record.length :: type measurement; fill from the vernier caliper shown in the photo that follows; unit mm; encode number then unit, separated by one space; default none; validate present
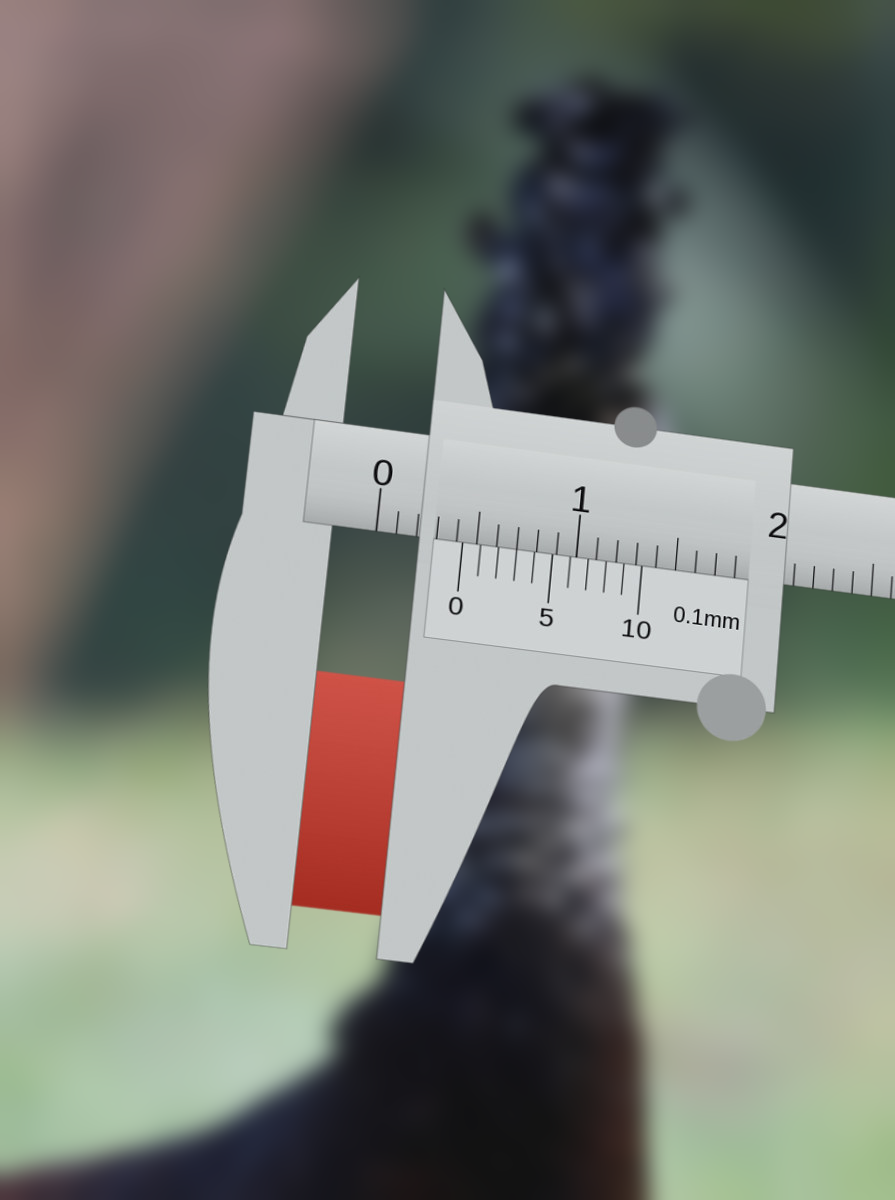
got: 4.3 mm
